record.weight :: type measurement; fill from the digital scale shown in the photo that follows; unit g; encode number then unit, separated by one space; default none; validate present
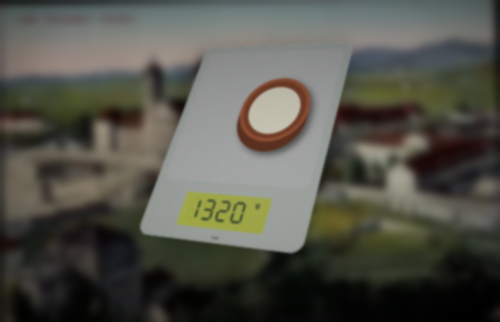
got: 1320 g
